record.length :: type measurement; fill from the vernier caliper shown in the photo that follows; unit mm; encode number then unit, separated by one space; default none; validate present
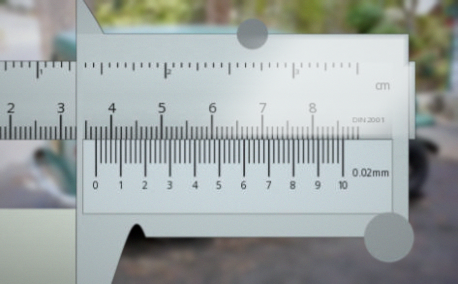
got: 37.0 mm
